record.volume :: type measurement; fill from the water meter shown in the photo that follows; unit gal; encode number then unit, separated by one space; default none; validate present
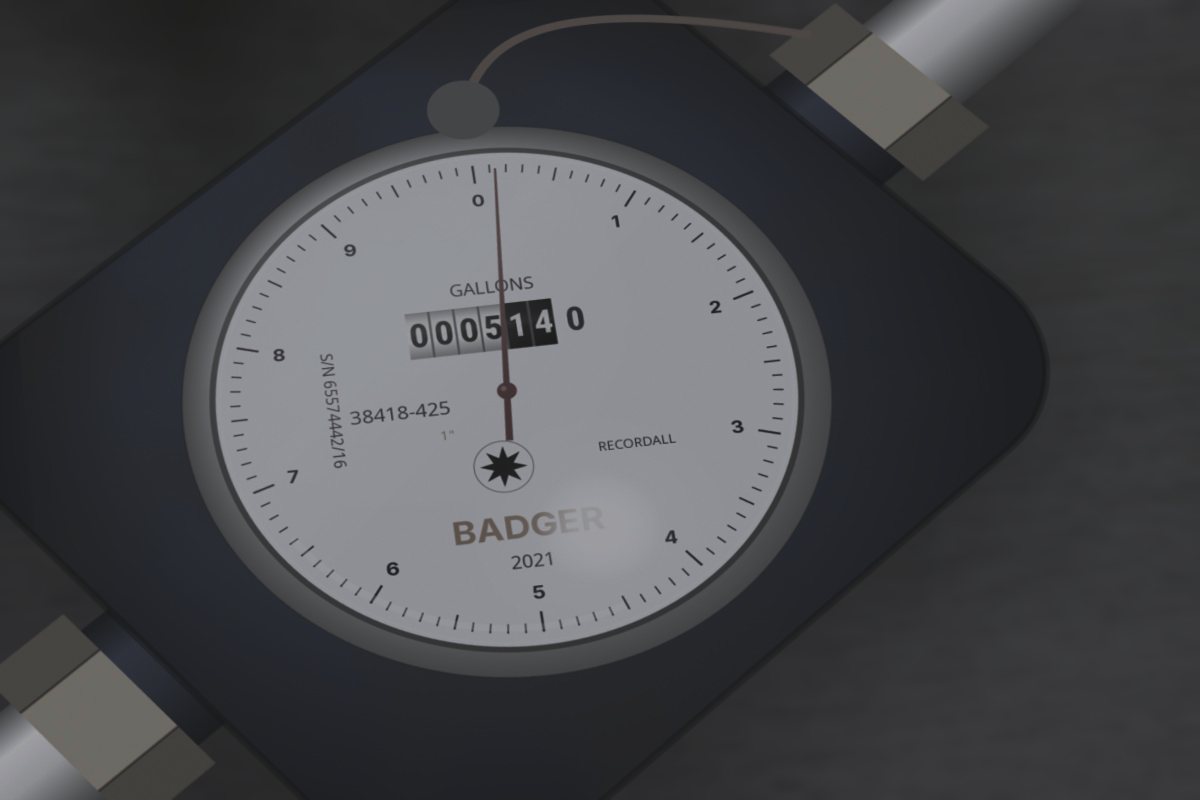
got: 5140.1 gal
